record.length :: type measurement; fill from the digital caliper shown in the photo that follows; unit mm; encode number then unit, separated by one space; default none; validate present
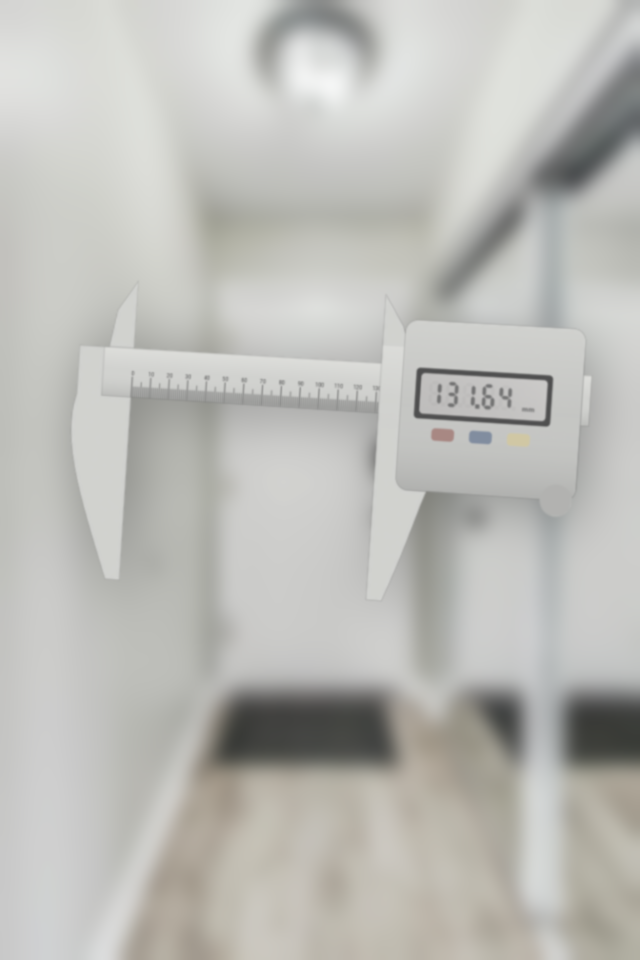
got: 131.64 mm
